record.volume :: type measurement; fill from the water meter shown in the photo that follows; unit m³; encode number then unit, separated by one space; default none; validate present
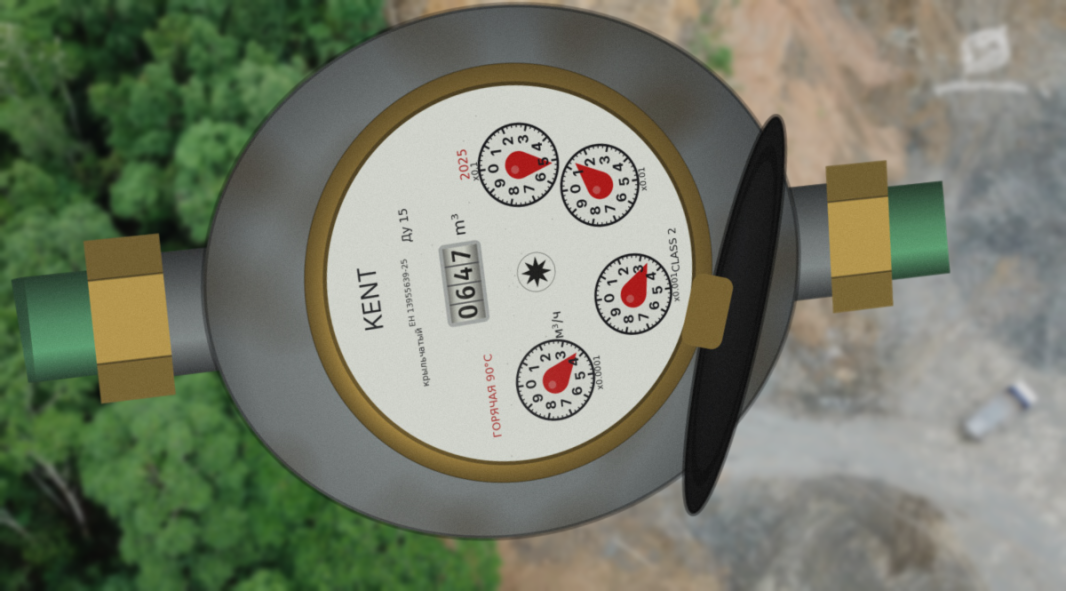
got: 647.5133 m³
